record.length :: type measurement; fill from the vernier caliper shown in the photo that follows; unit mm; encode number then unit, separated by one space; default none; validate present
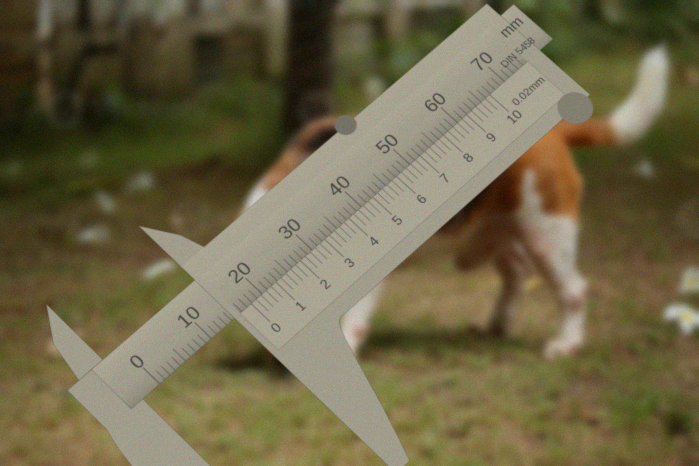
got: 17.8 mm
